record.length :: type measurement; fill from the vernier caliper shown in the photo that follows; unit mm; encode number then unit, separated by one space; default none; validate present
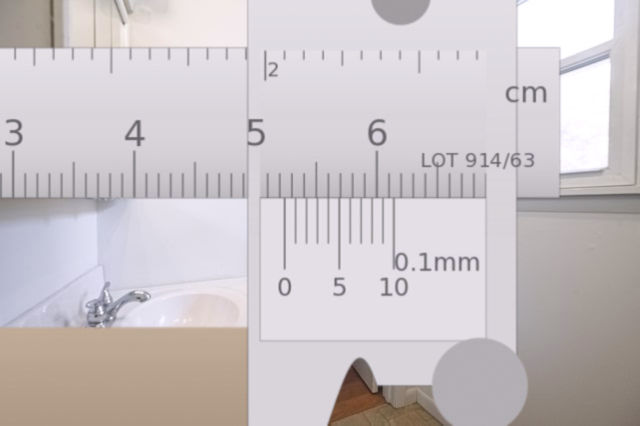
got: 52.4 mm
